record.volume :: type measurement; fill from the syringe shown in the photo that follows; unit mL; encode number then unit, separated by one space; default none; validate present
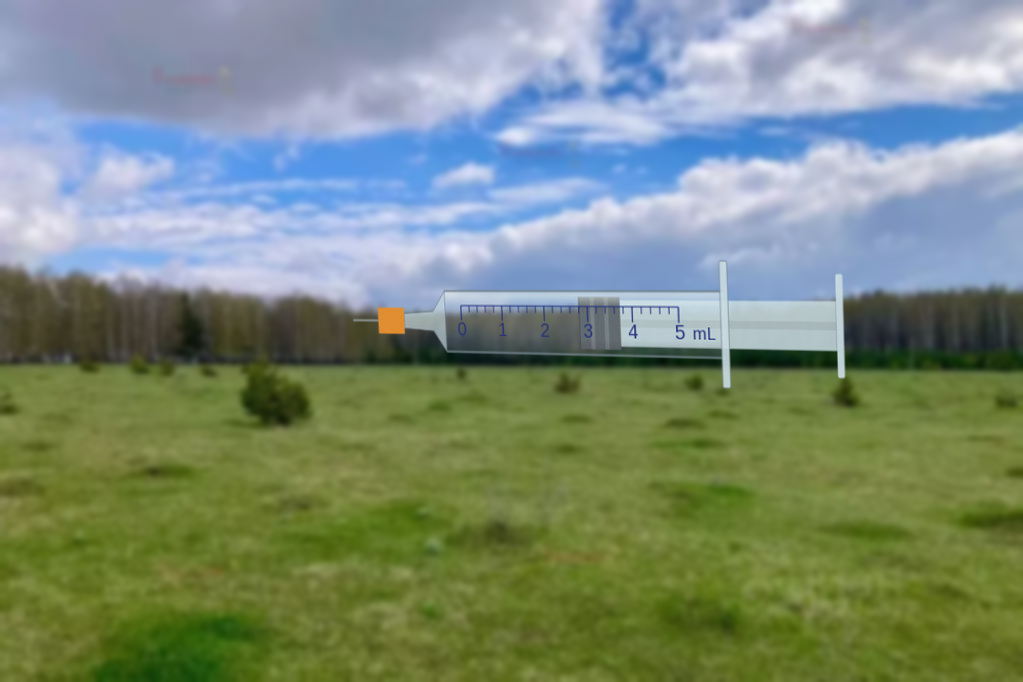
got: 2.8 mL
